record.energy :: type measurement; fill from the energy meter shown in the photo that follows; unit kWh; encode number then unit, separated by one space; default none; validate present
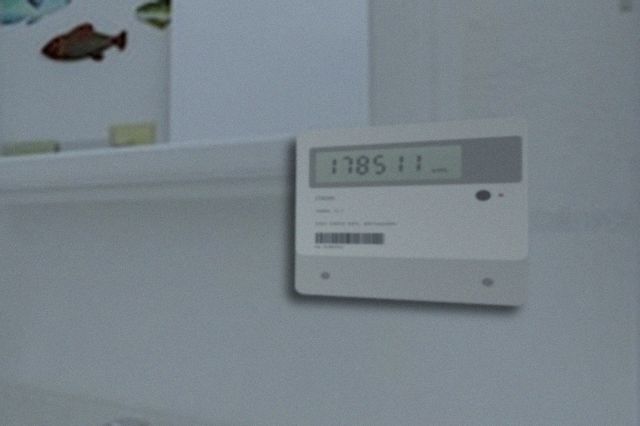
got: 178511 kWh
